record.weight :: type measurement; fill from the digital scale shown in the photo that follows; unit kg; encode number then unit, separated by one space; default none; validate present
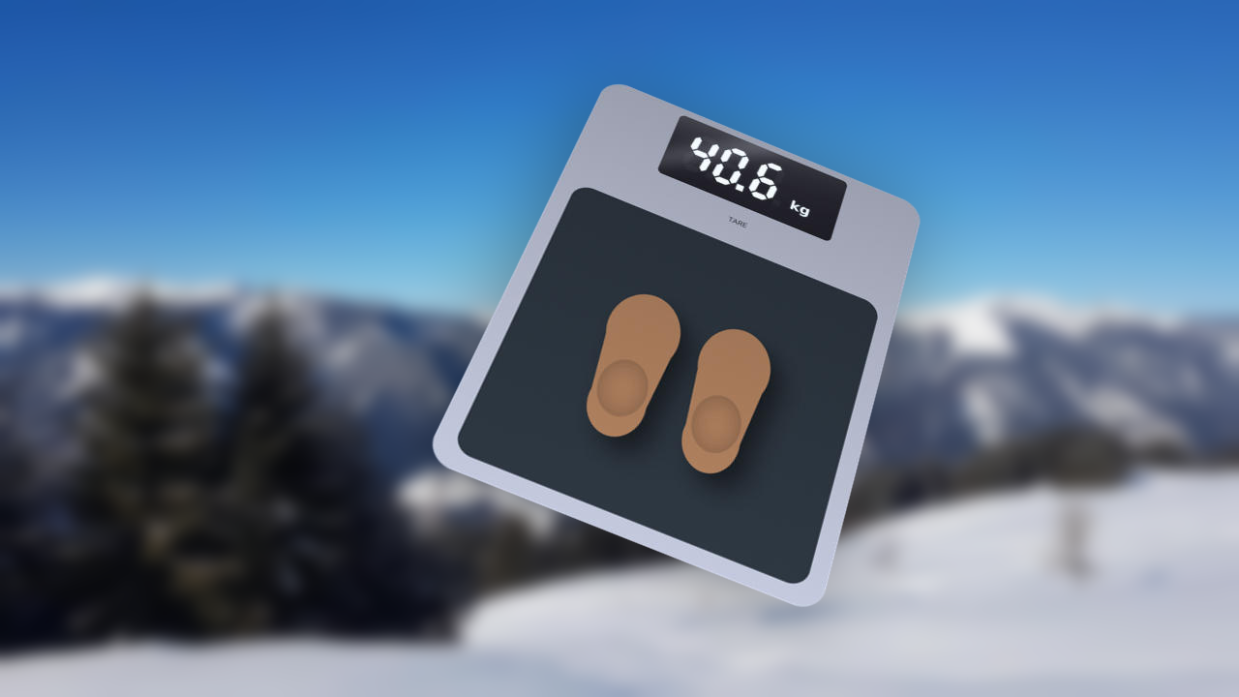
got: 40.6 kg
